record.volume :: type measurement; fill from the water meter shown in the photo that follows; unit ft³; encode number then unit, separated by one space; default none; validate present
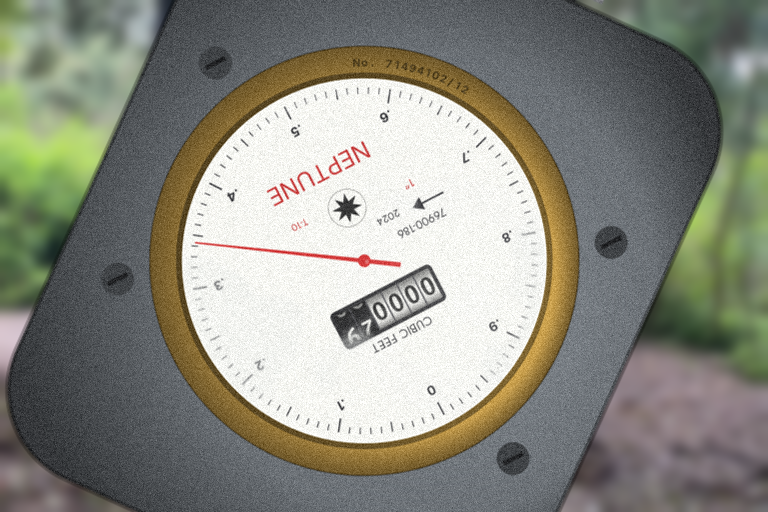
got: 29.34 ft³
